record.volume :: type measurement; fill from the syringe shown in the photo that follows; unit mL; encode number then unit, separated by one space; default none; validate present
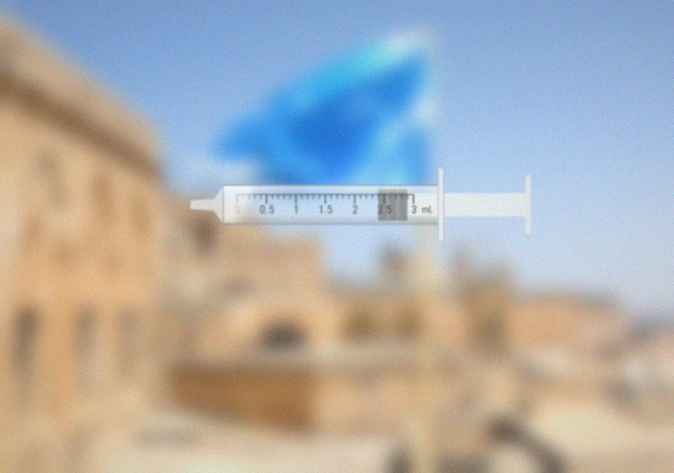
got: 2.4 mL
